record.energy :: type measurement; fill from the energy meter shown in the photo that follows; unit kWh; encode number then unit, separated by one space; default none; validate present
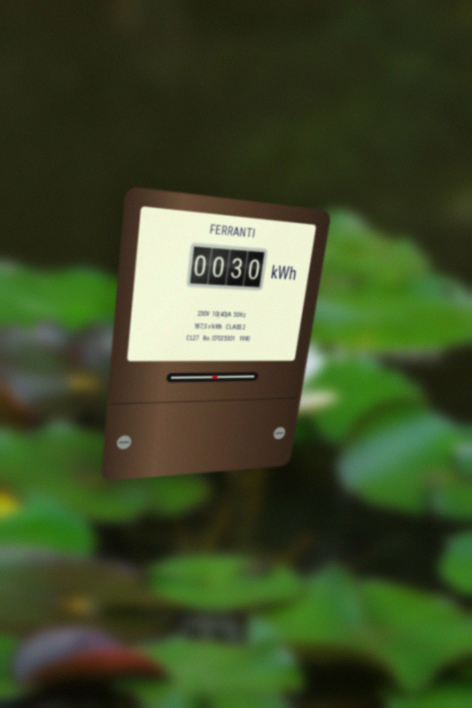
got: 30 kWh
